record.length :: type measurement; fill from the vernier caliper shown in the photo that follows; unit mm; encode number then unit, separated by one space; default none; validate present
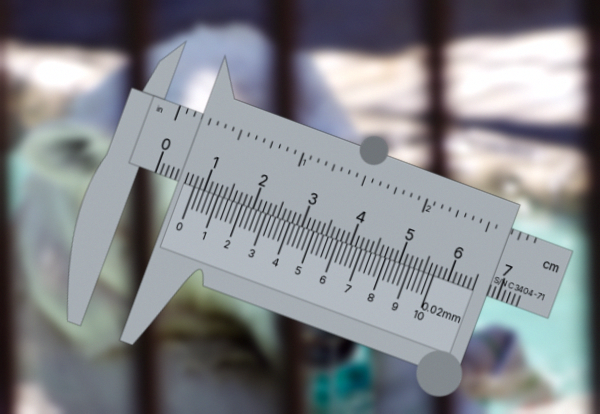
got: 8.0 mm
